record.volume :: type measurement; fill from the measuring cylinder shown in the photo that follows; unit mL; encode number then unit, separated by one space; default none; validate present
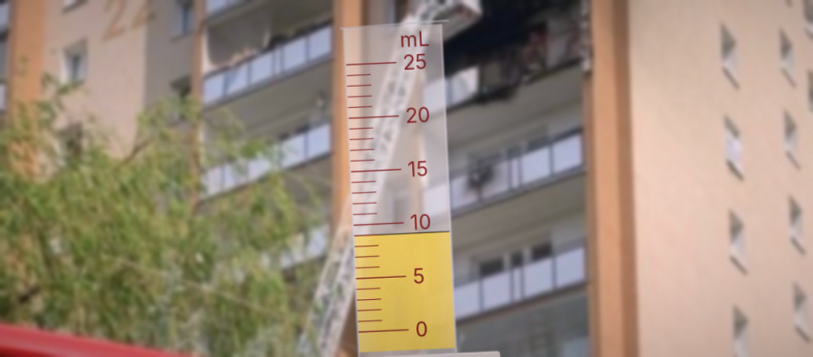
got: 9 mL
